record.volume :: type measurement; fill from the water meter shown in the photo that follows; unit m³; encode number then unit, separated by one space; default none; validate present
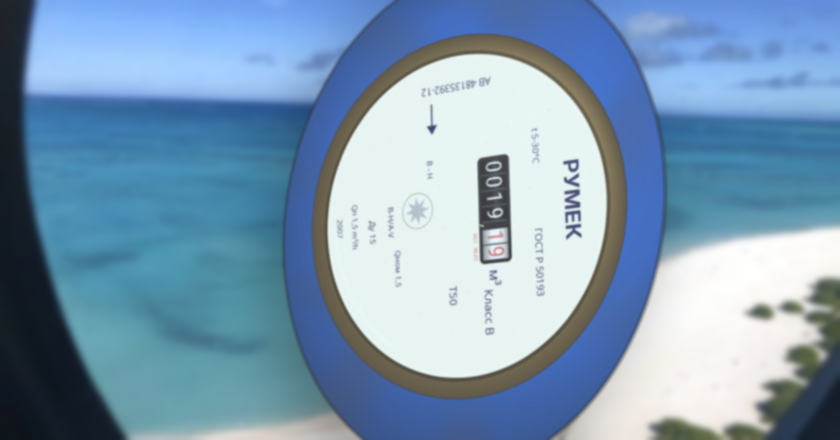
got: 19.19 m³
